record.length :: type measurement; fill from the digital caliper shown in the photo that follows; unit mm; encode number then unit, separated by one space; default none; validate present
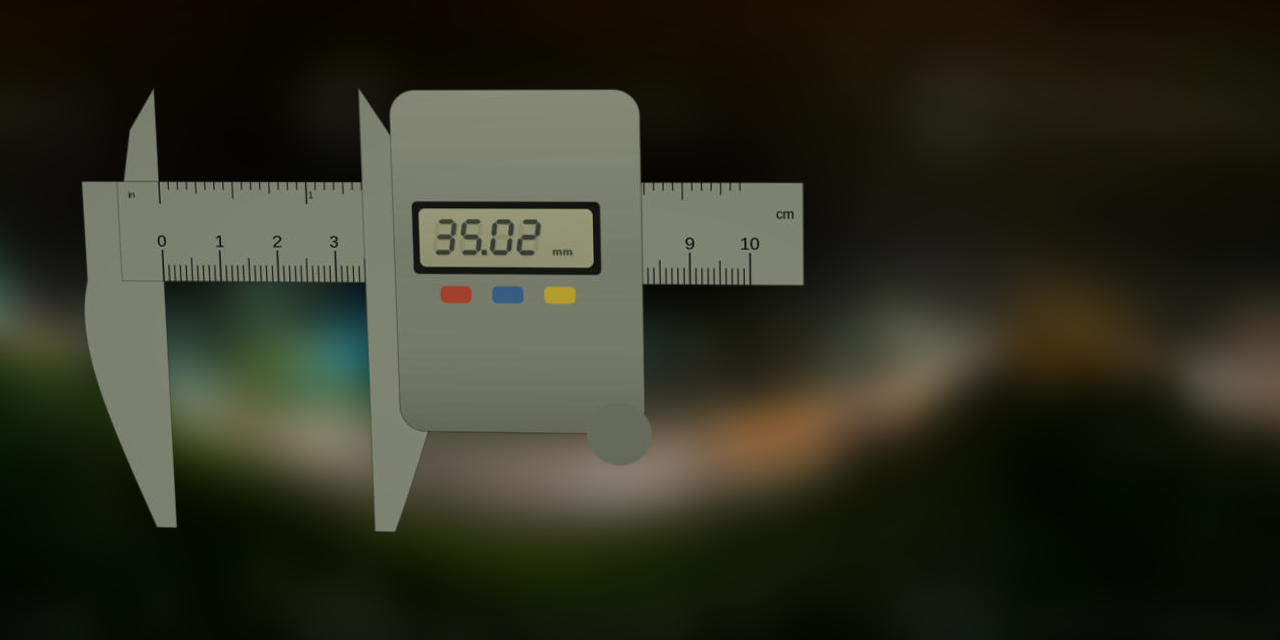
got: 35.02 mm
